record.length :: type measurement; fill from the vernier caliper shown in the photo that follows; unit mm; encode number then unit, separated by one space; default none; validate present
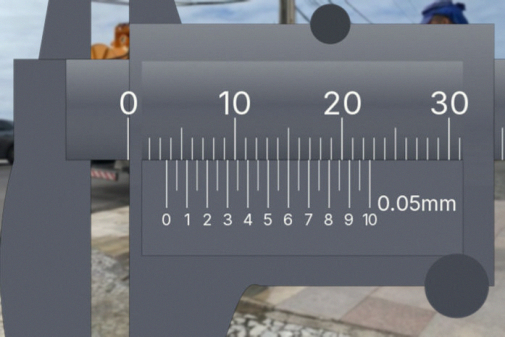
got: 3.6 mm
